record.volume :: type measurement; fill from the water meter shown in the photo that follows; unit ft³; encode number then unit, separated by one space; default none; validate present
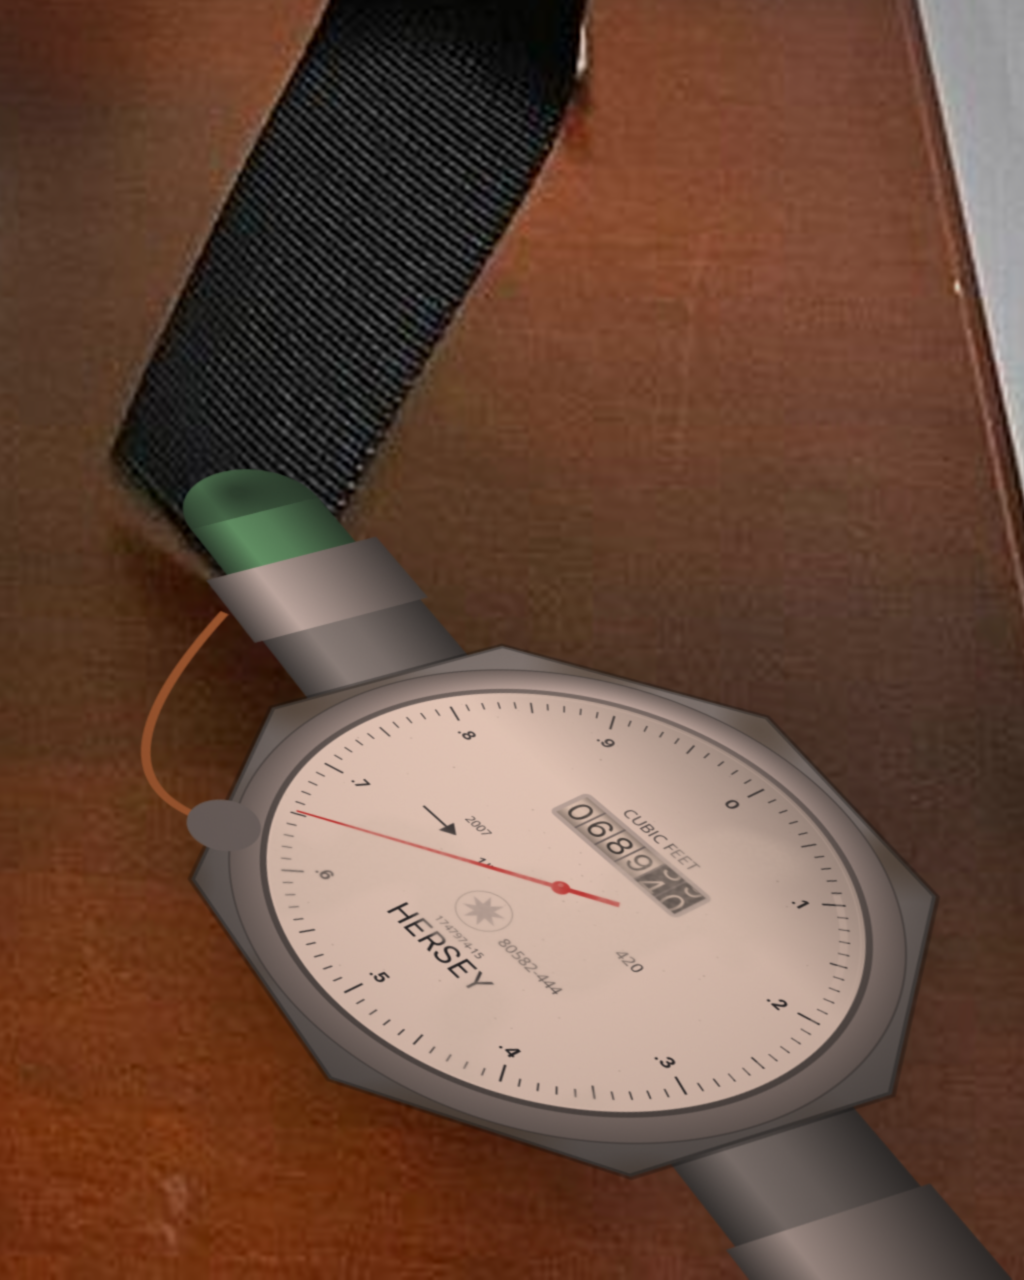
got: 68939.65 ft³
